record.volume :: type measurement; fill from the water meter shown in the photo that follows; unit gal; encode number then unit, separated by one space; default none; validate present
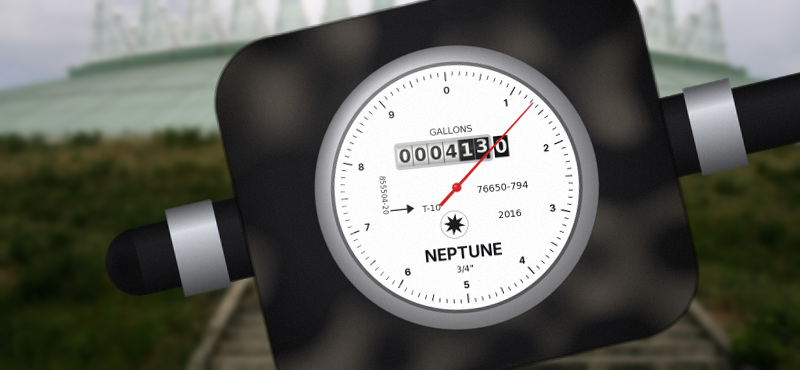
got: 4131.3 gal
